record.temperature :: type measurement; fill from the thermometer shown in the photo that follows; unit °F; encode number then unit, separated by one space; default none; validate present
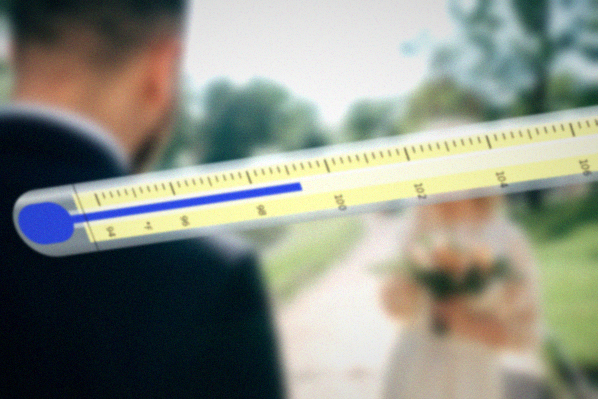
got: 99.2 °F
